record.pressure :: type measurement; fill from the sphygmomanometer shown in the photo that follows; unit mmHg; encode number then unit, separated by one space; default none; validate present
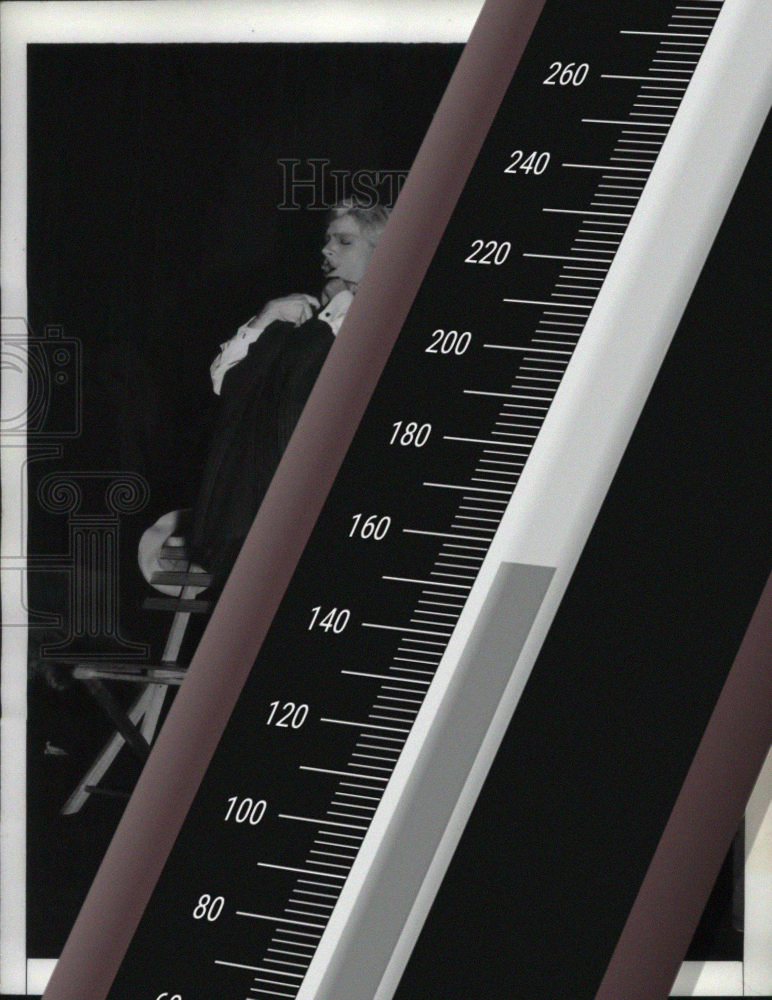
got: 156 mmHg
